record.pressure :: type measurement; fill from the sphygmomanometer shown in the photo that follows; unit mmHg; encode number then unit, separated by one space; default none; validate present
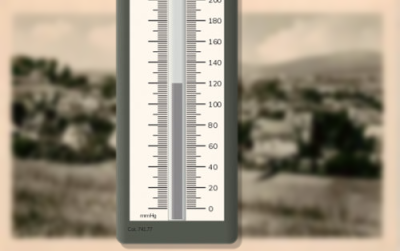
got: 120 mmHg
